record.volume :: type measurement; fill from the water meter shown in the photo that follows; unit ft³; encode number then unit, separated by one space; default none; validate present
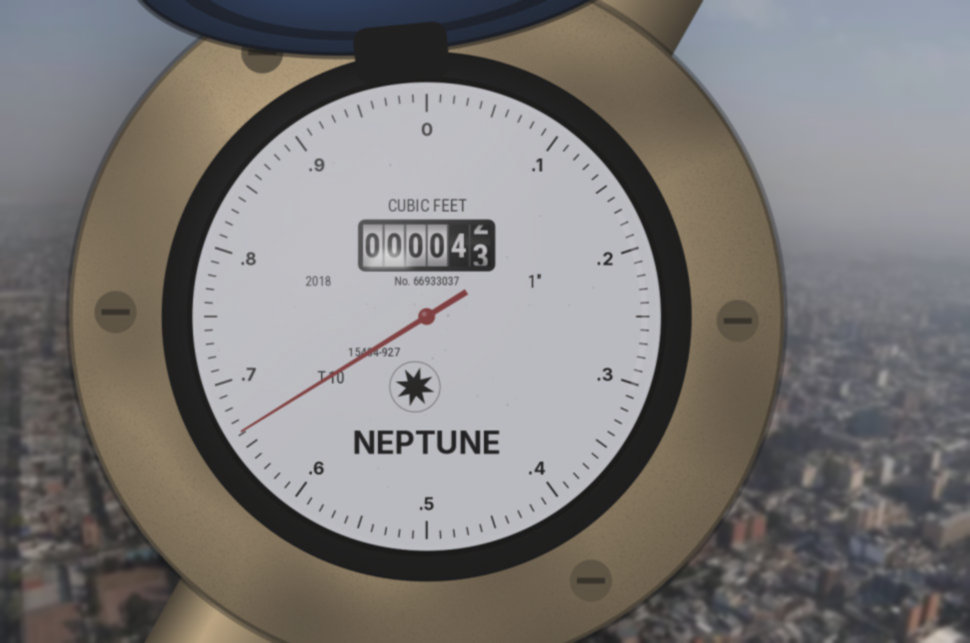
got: 42.66 ft³
